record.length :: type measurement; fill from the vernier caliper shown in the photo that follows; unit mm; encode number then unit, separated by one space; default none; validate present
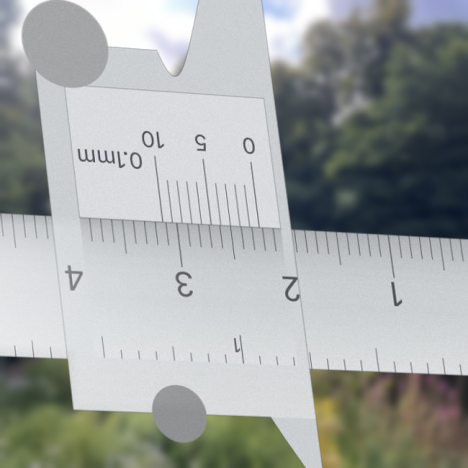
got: 22.3 mm
